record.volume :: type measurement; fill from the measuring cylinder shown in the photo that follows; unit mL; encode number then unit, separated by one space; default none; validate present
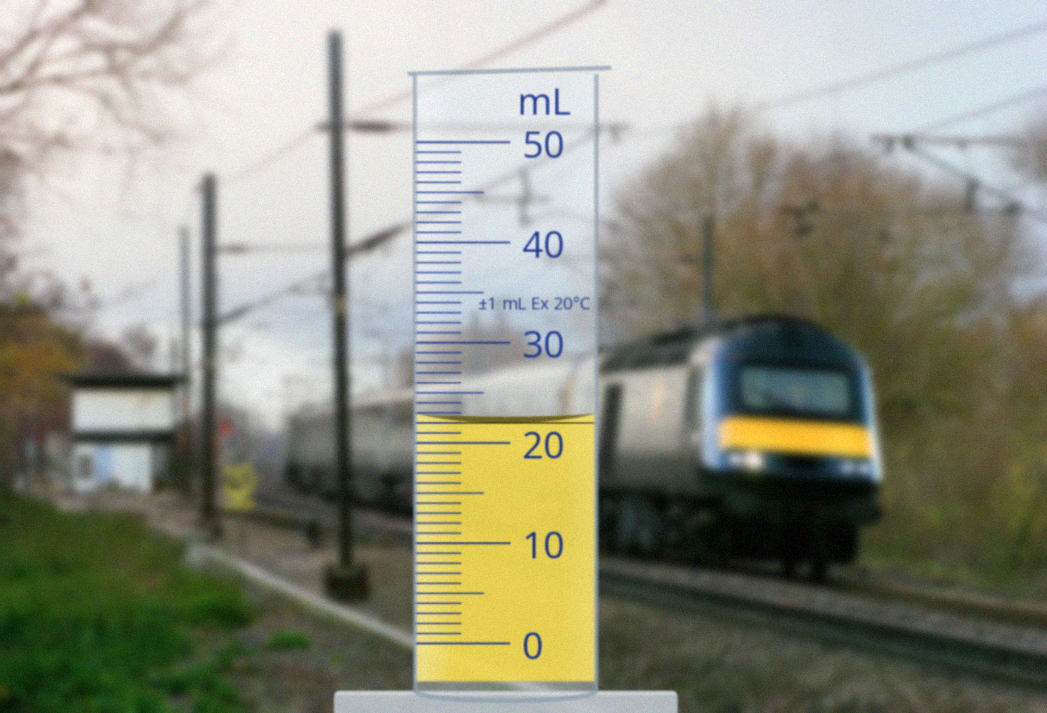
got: 22 mL
